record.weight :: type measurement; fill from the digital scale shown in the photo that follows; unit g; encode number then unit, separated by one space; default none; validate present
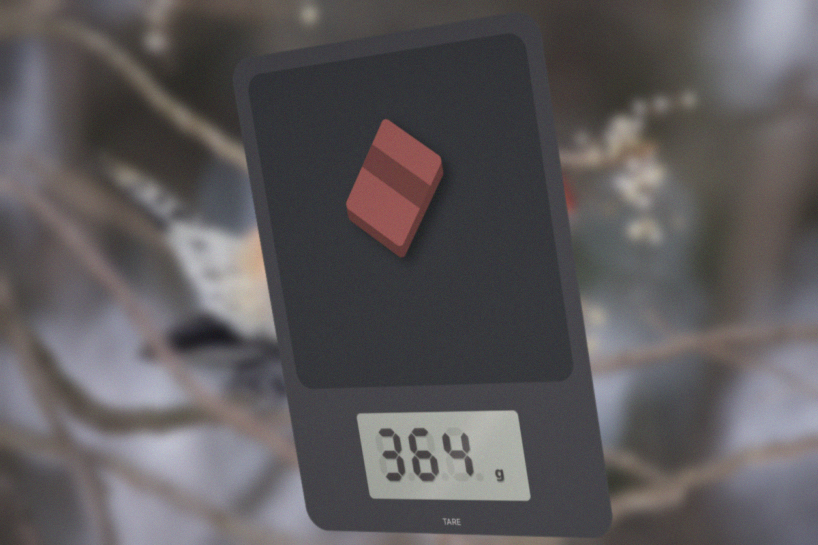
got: 364 g
